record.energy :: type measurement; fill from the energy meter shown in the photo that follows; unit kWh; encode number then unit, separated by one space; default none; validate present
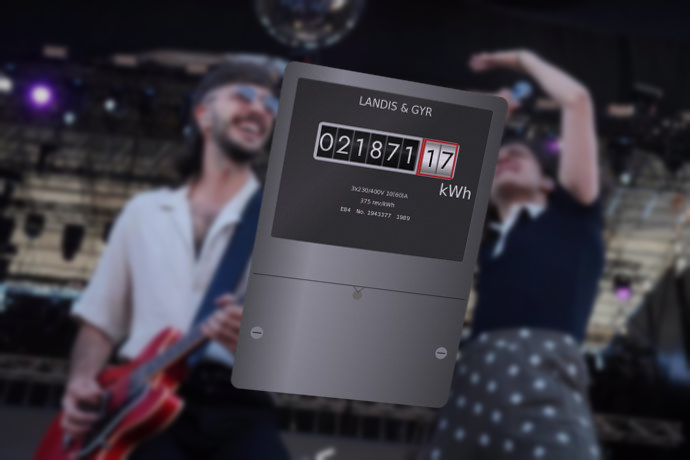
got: 21871.17 kWh
